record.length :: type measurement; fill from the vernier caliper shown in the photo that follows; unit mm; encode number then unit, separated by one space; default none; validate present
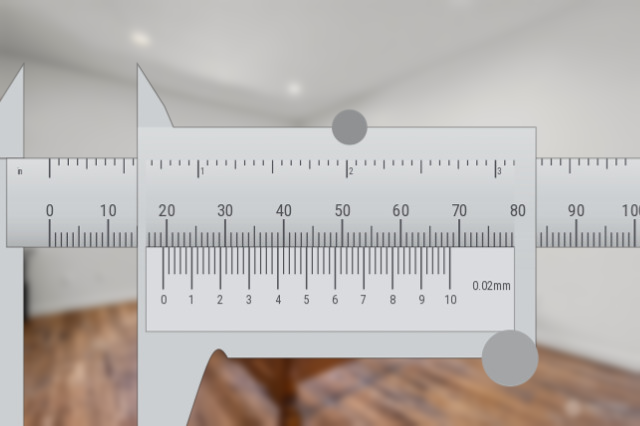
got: 19.4 mm
